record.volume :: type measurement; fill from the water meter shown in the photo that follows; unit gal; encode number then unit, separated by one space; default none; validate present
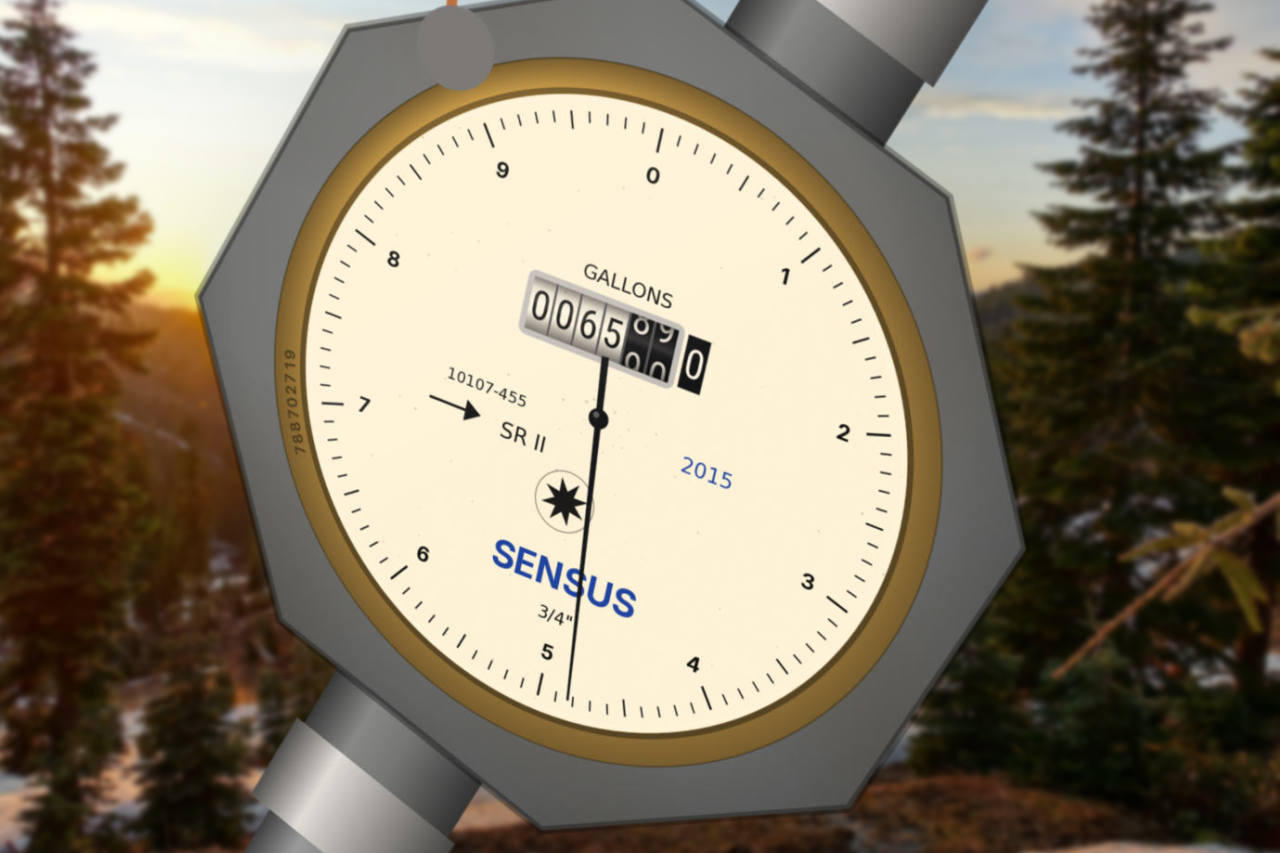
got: 65894.8 gal
